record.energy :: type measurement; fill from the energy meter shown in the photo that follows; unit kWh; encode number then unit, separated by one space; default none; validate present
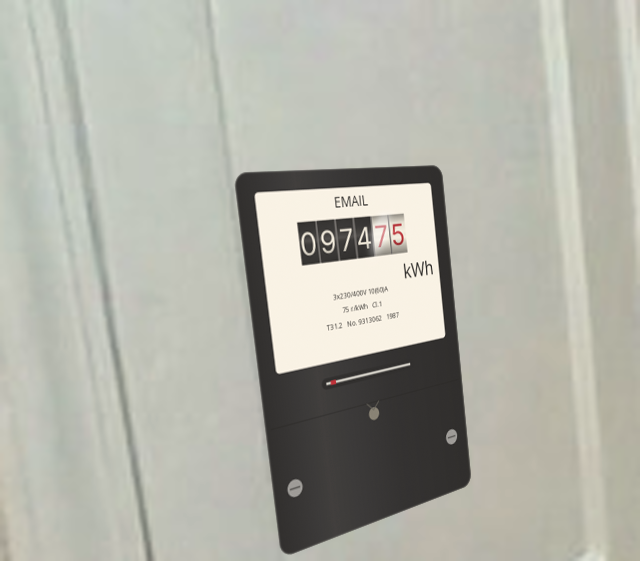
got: 974.75 kWh
